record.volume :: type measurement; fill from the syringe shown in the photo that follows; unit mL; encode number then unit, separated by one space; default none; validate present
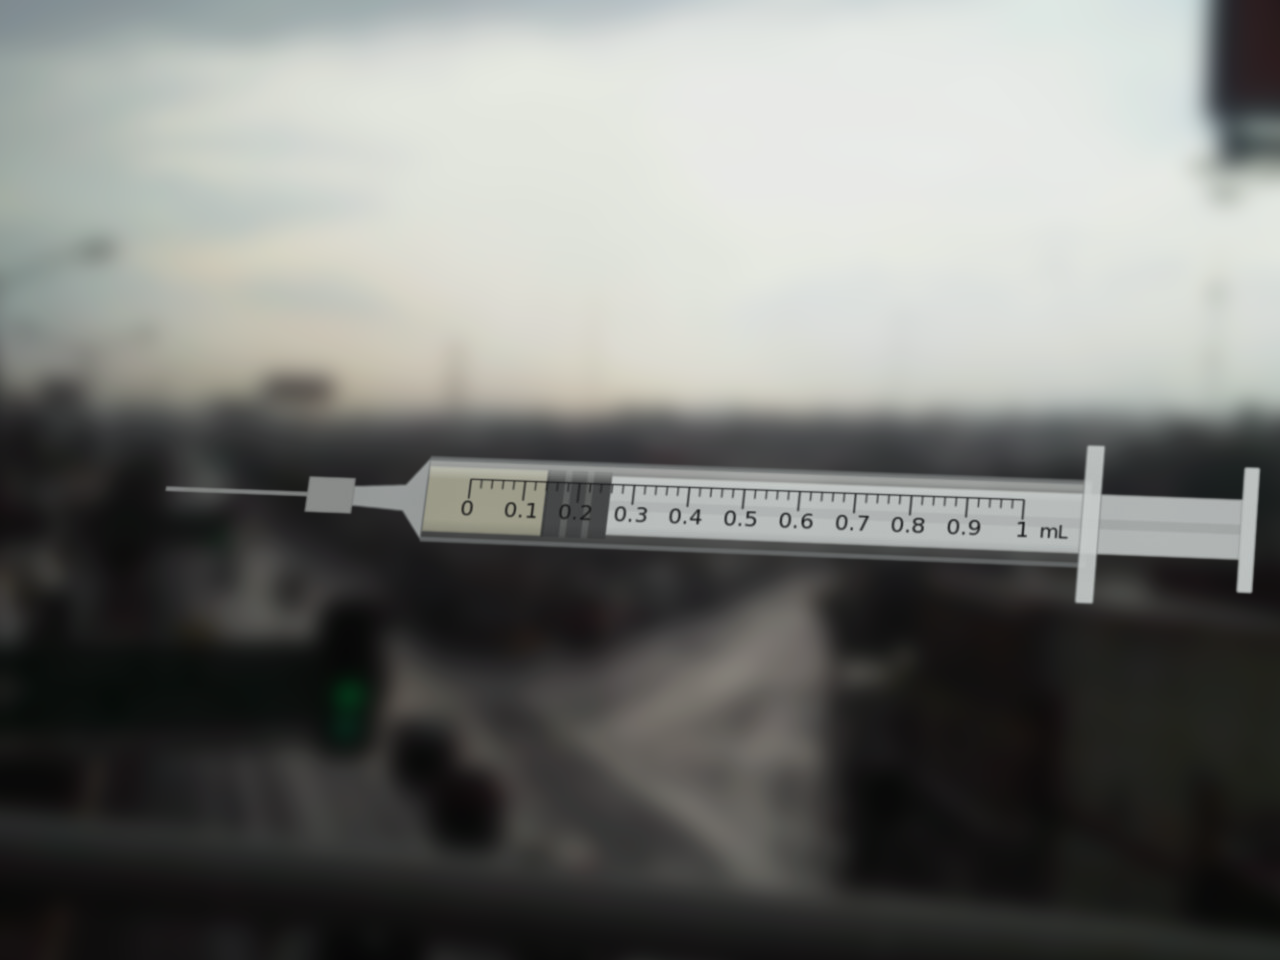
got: 0.14 mL
